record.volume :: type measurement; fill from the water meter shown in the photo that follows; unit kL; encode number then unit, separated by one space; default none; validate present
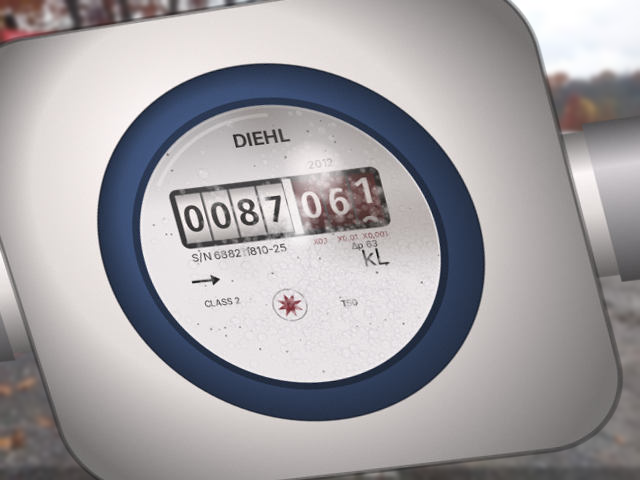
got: 87.061 kL
